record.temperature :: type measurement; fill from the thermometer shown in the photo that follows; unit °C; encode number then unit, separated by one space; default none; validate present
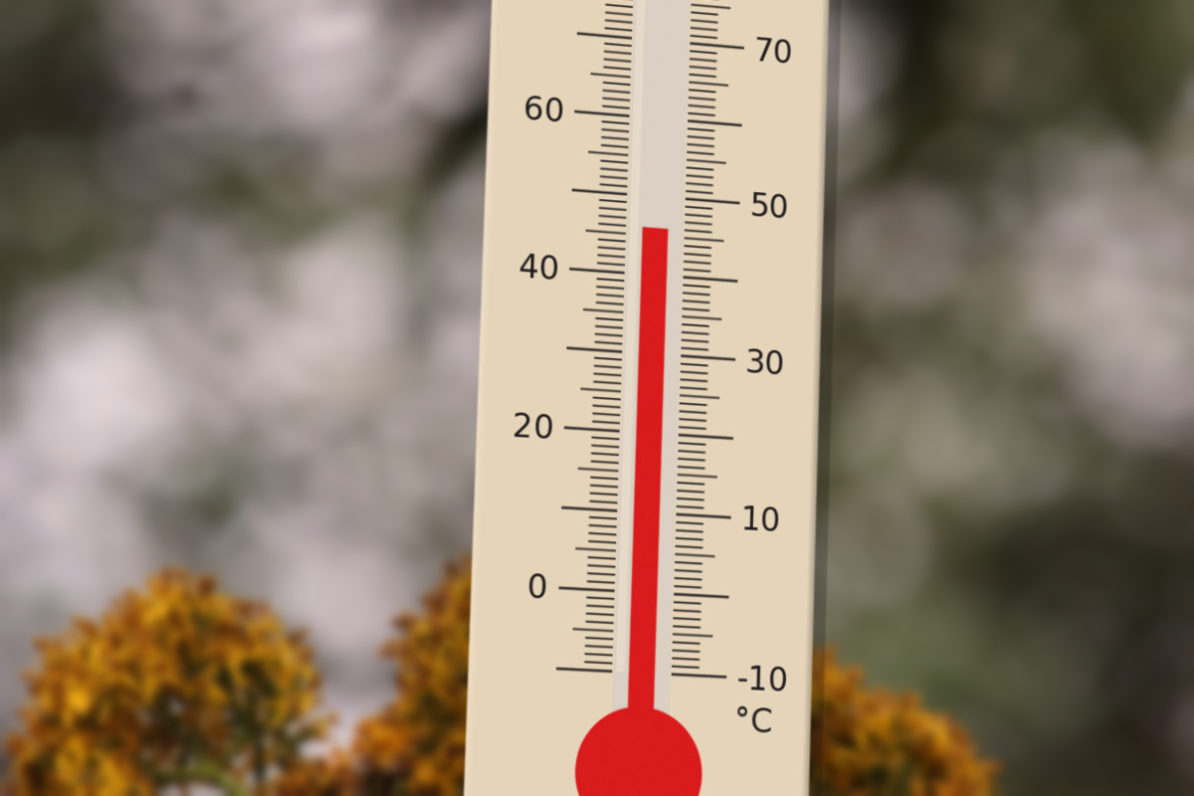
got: 46 °C
